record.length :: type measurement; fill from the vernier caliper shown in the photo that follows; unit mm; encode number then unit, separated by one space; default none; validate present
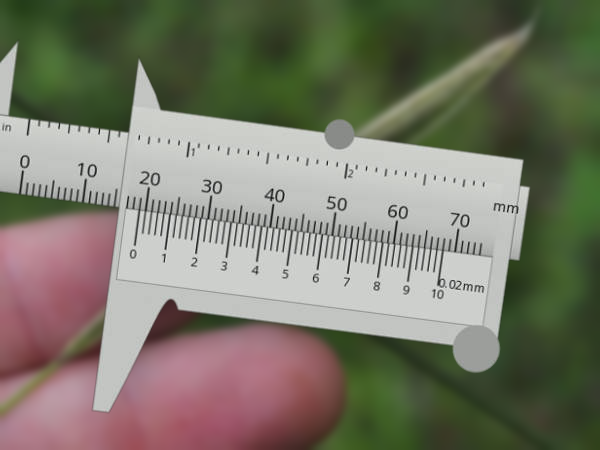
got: 19.0 mm
